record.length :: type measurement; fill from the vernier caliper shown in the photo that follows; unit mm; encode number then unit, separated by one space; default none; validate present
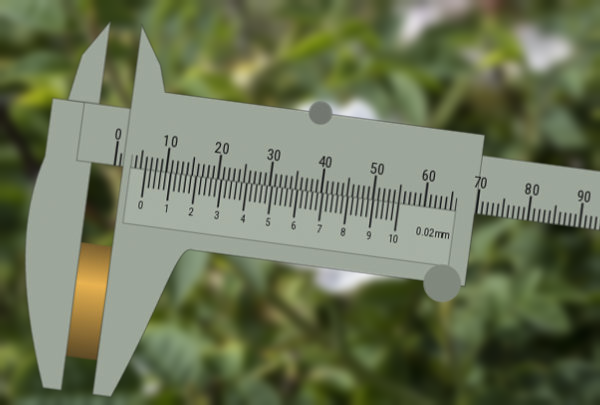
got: 6.0 mm
